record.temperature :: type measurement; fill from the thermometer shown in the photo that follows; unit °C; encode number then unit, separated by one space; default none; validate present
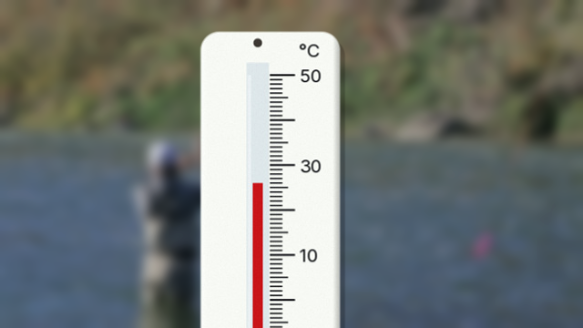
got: 26 °C
